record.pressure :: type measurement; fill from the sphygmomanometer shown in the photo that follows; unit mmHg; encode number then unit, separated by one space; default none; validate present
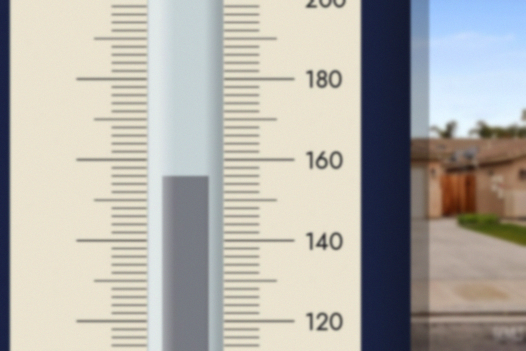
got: 156 mmHg
